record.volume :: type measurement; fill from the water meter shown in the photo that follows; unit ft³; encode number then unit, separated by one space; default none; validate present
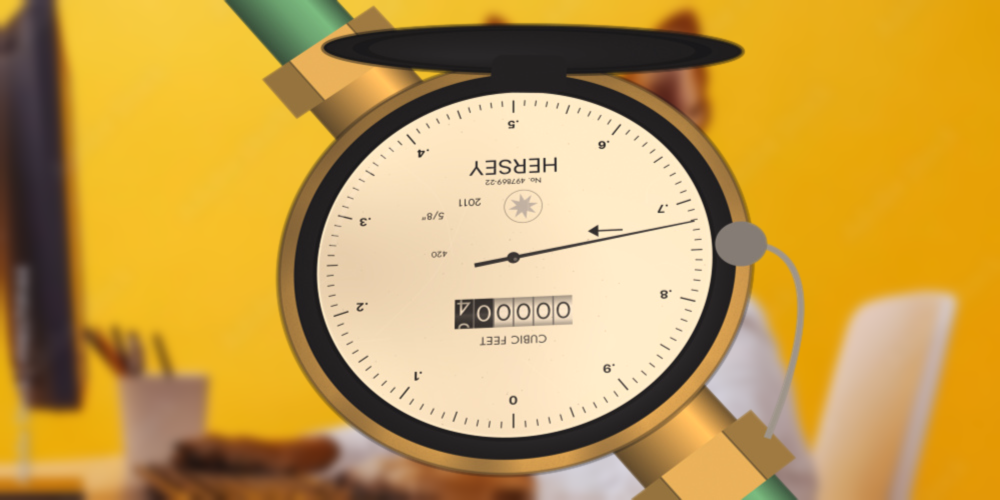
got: 3.72 ft³
